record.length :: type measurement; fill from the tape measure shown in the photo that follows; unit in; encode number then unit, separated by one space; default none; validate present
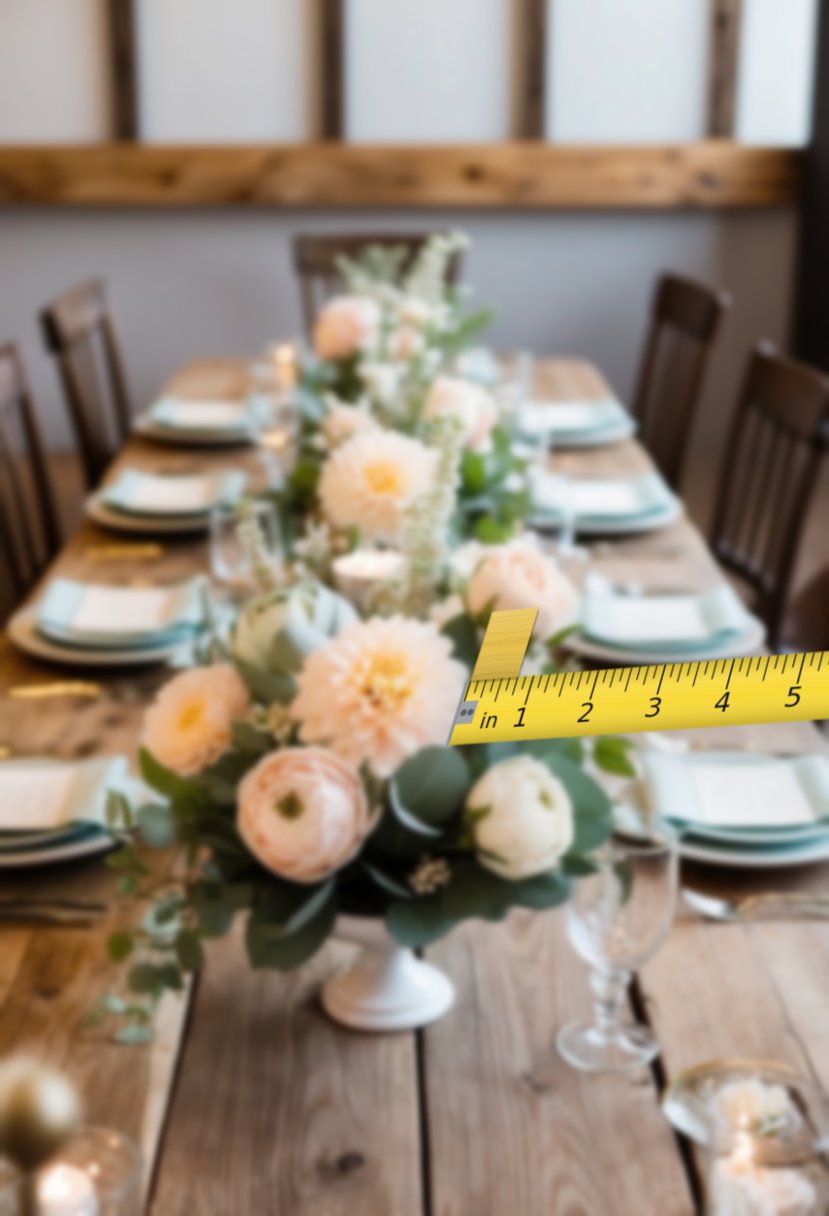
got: 0.75 in
